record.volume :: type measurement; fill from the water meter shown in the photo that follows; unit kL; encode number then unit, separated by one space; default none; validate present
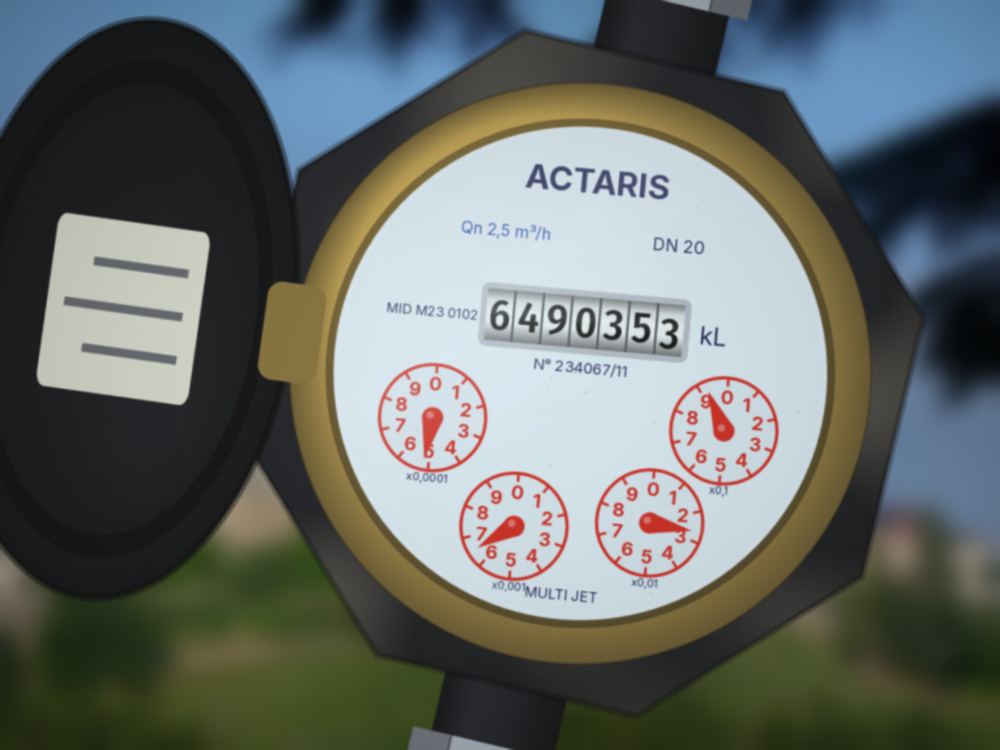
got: 6490352.9265 kL
